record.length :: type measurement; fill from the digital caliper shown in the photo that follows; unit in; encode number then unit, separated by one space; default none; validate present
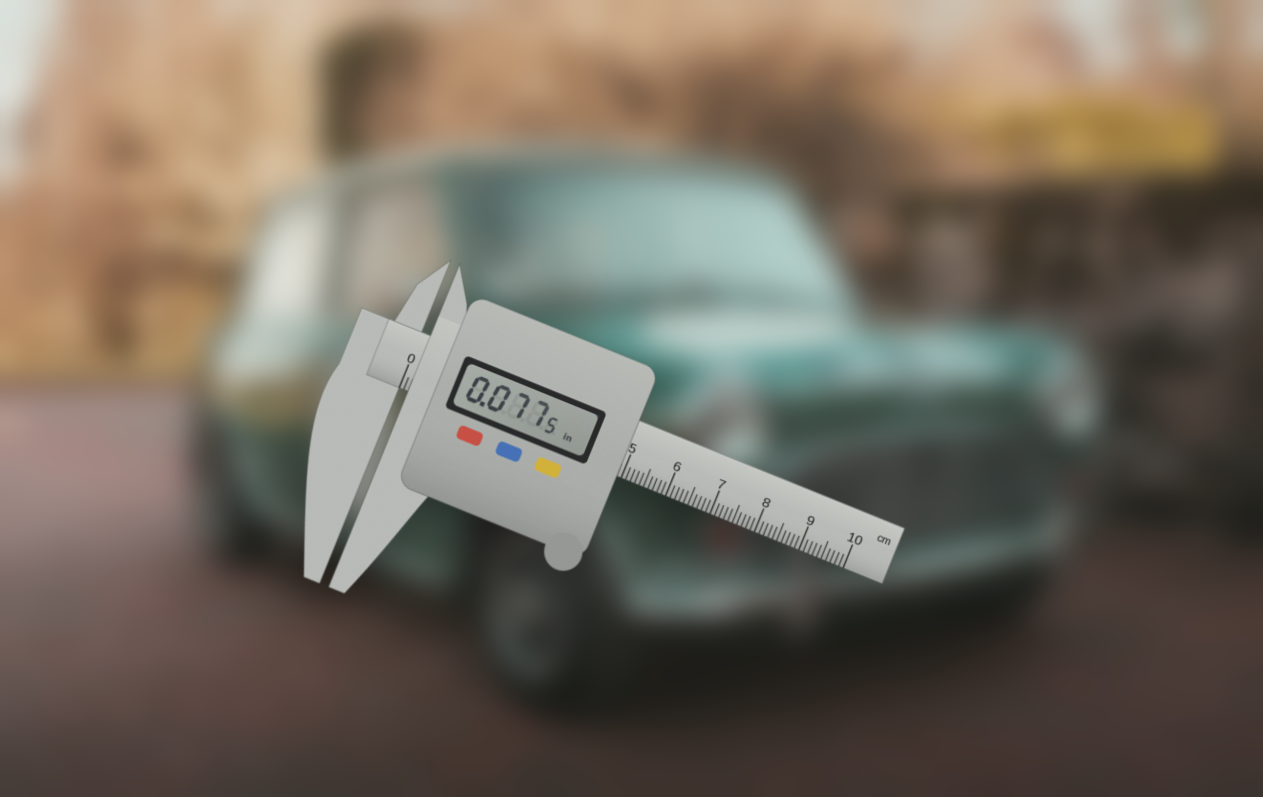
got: 0.0775 in
